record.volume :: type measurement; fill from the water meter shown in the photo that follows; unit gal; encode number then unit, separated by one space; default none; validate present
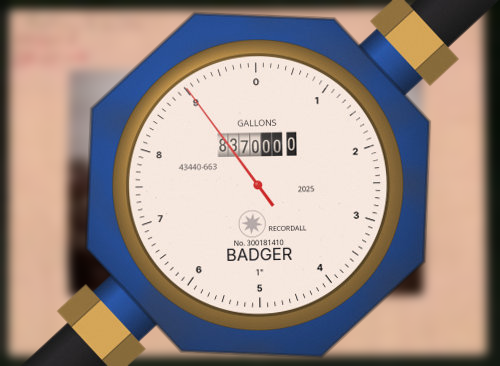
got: 8369999.0 gal
